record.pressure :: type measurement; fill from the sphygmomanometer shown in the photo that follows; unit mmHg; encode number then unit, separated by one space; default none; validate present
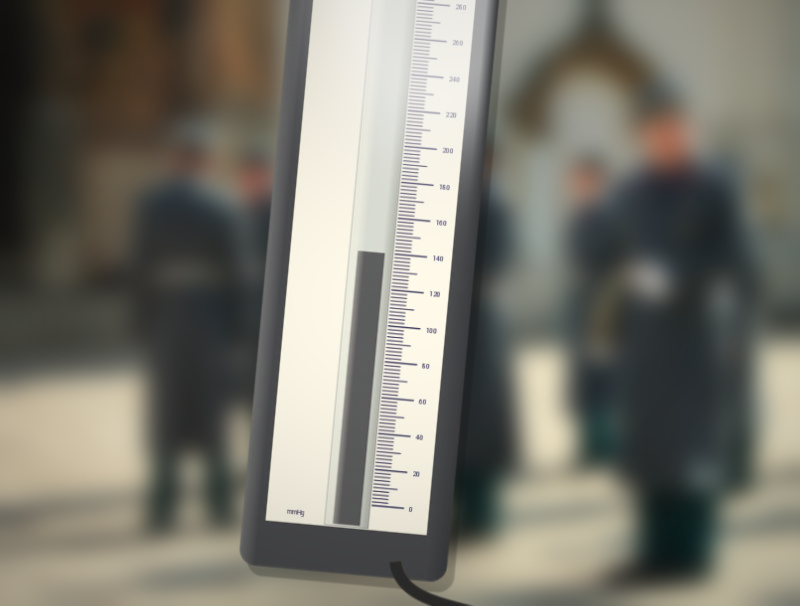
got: 140 mmHg
